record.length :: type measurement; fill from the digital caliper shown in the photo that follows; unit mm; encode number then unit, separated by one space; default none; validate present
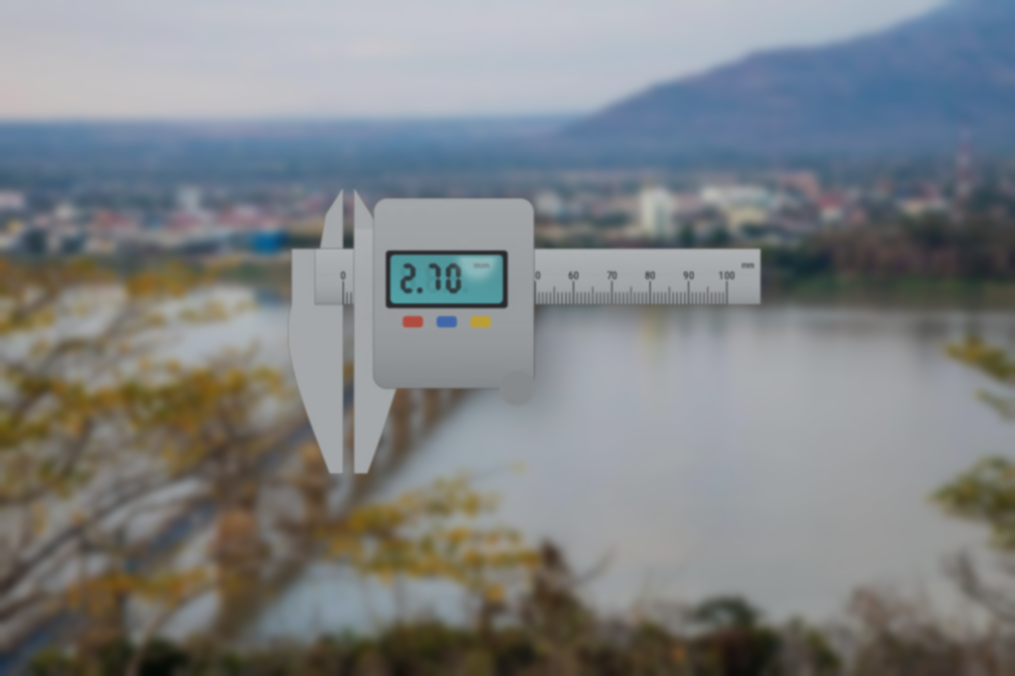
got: 2.70 mm
